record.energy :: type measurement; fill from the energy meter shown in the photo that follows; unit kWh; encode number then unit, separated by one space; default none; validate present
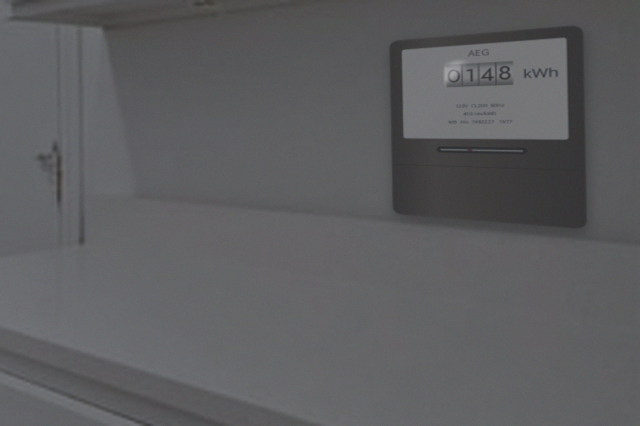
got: 148 kWh
